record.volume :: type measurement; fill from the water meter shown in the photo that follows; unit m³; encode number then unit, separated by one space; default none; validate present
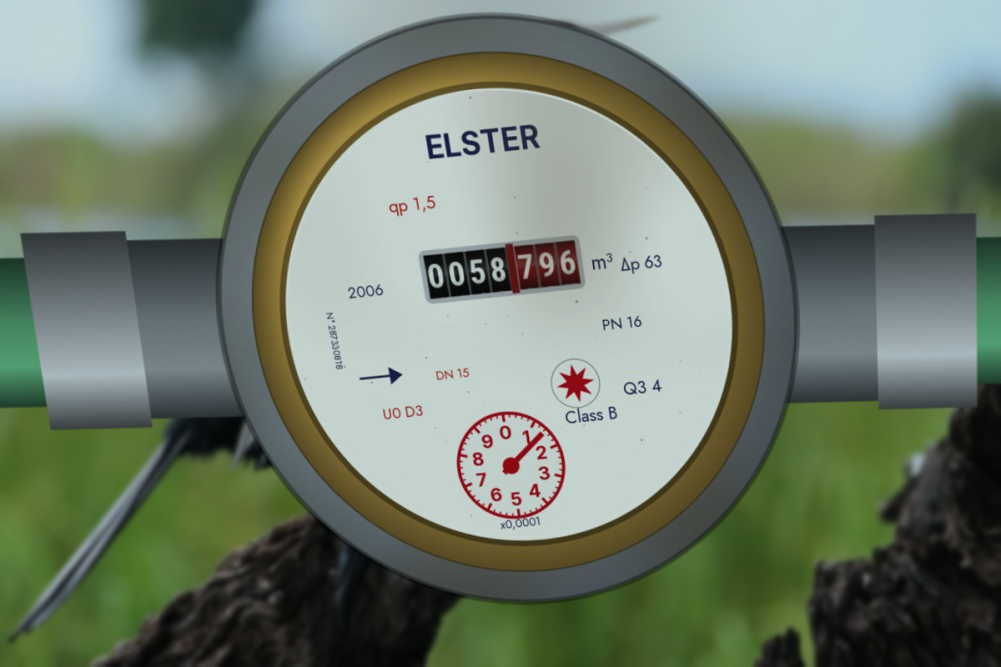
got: 58.7961 m³
